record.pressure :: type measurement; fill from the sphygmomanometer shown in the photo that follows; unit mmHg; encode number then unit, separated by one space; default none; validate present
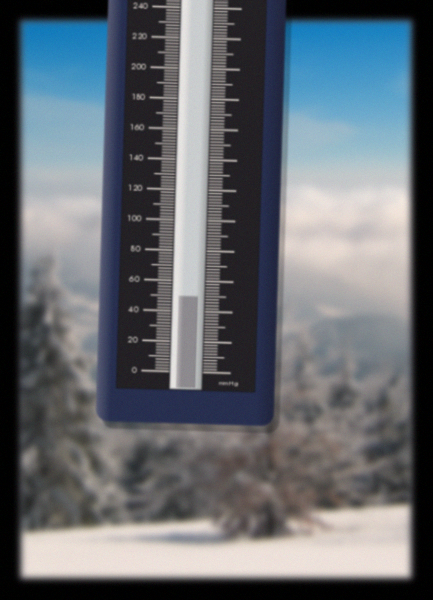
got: 50 mmHg
